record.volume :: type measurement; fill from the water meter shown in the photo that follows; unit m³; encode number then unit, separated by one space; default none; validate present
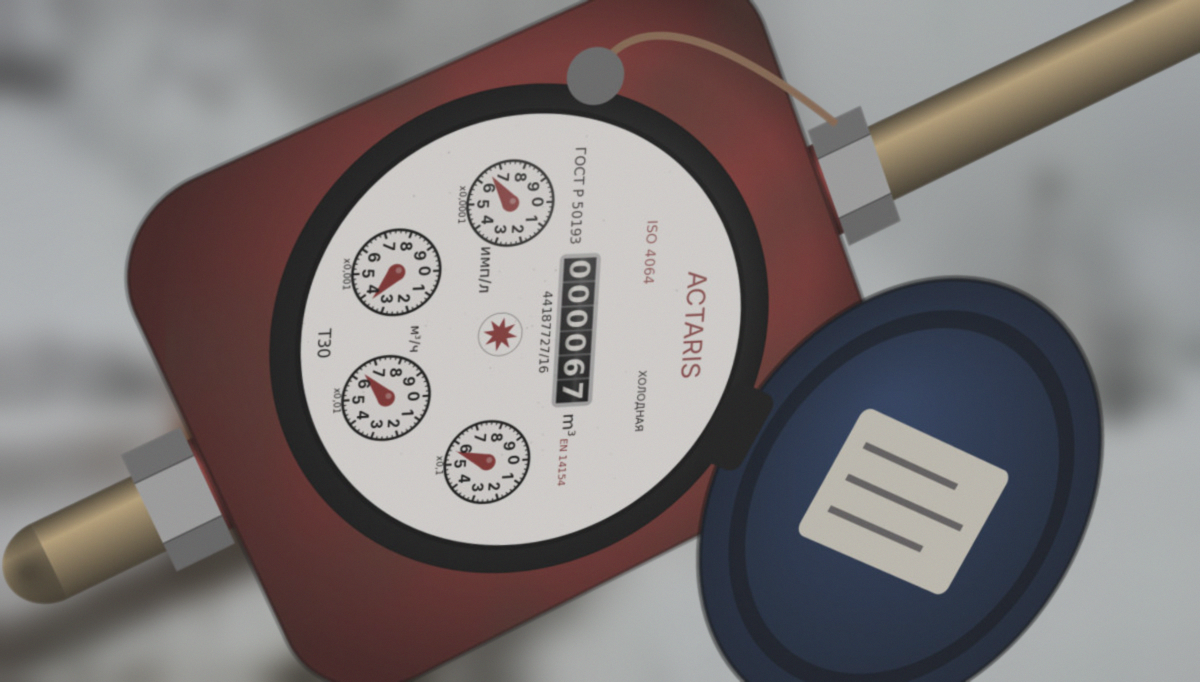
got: 67.5636 m³
